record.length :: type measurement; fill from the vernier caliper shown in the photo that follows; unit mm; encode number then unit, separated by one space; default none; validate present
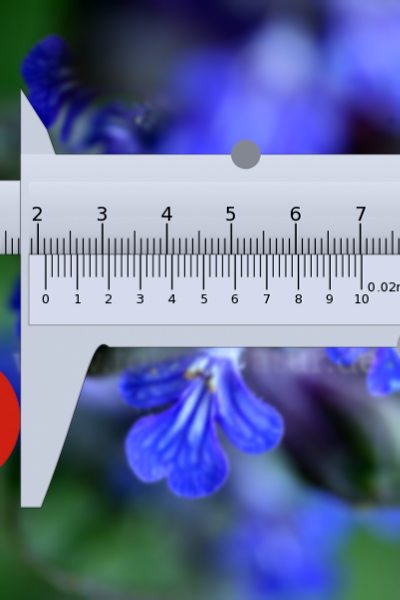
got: 21.2 mm
